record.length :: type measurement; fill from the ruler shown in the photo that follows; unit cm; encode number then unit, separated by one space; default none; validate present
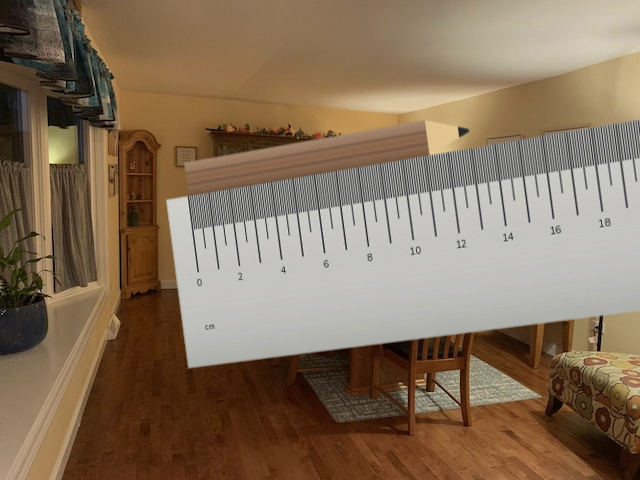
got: 13 cm
